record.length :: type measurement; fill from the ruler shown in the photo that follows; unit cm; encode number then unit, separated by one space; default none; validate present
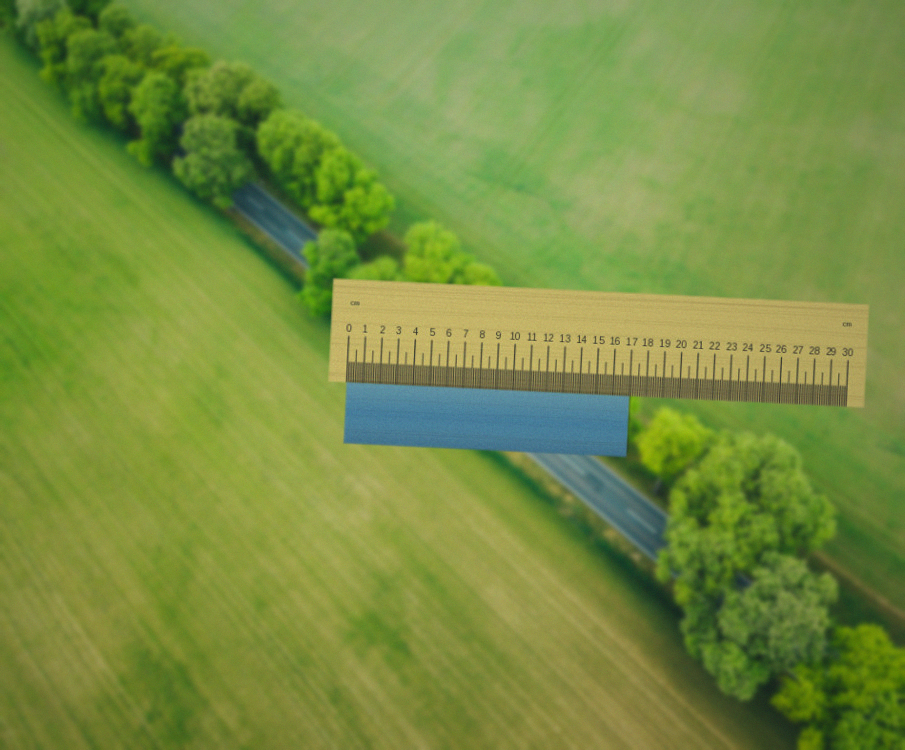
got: 17 cm
